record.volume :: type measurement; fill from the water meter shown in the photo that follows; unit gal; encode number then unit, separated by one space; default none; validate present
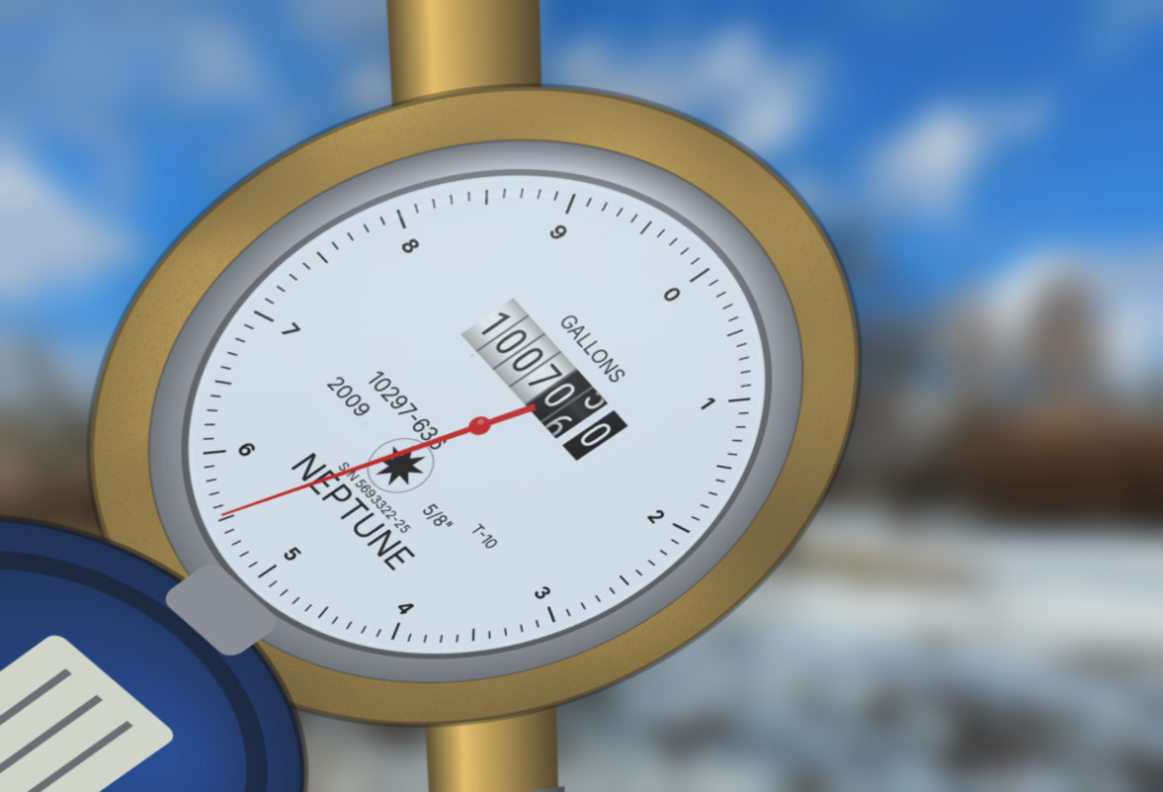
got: 1007055.5 gal
